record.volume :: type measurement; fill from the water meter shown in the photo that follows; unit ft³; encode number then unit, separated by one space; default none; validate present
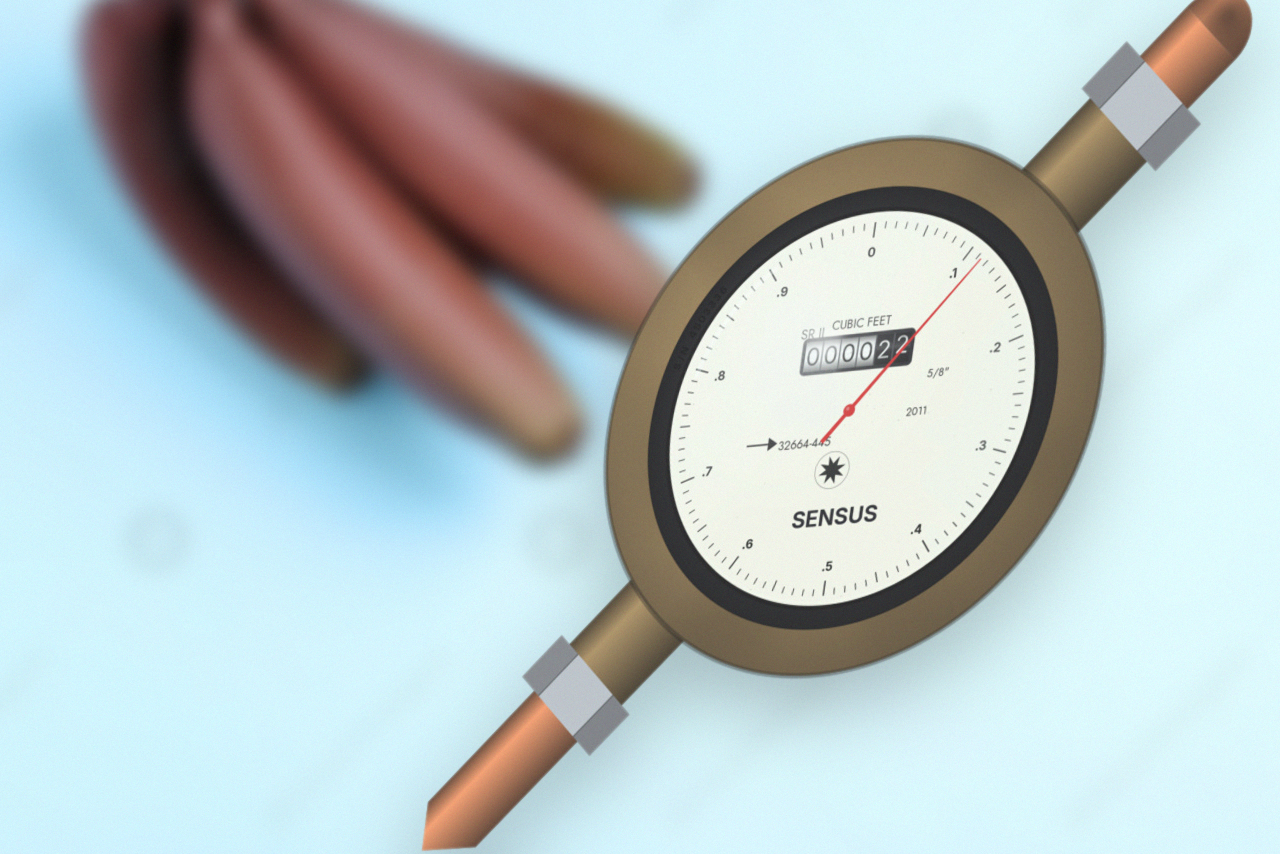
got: 22.11 ft³
